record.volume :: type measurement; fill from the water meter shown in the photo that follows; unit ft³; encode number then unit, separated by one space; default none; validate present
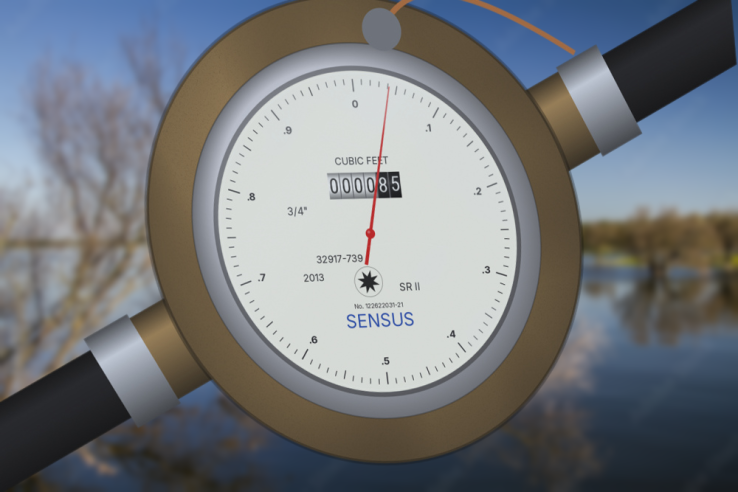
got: 85.04 ft³
